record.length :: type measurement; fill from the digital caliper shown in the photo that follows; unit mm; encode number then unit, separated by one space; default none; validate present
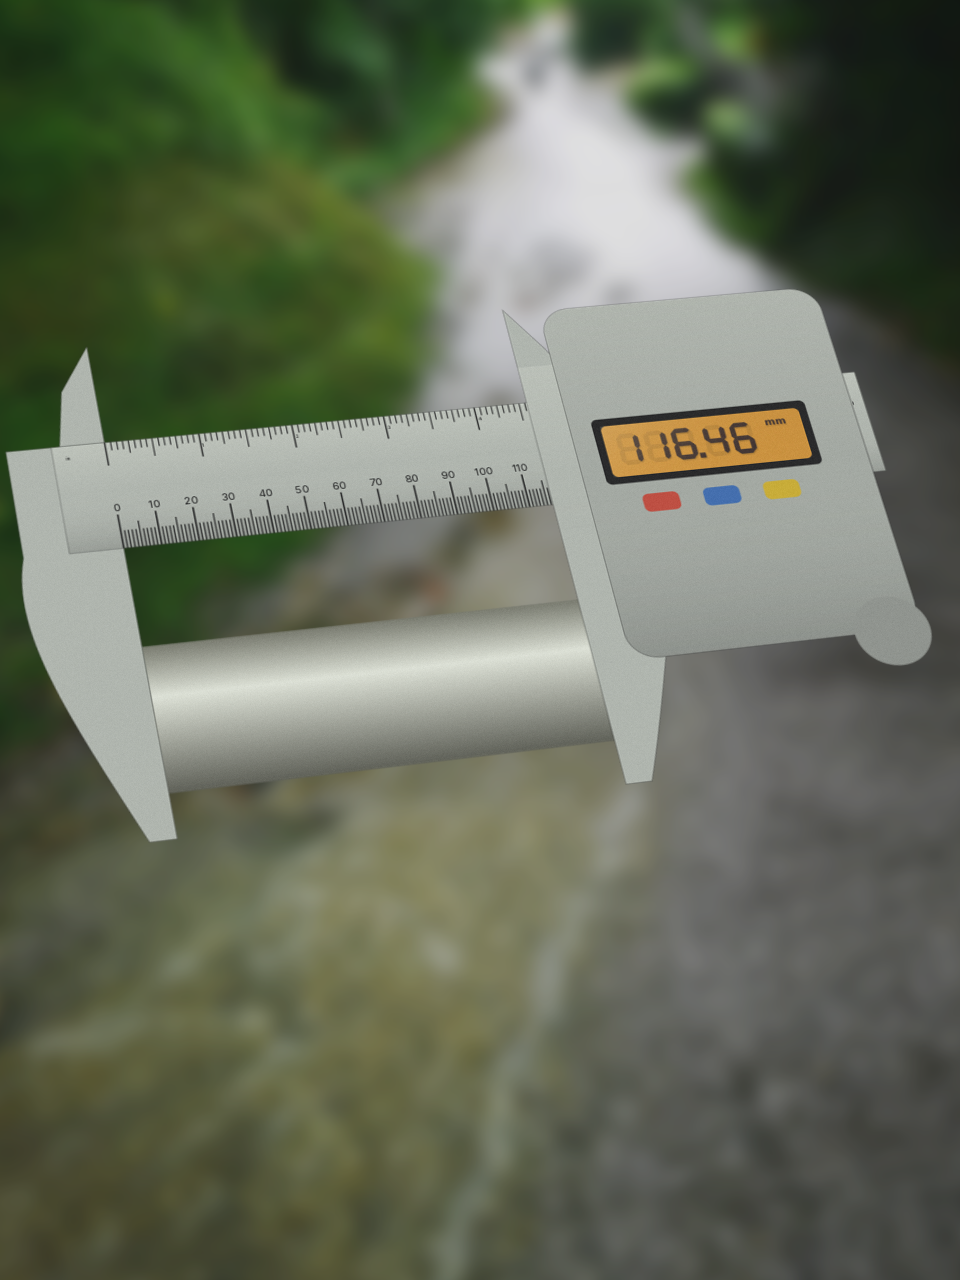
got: 116.46 mm
